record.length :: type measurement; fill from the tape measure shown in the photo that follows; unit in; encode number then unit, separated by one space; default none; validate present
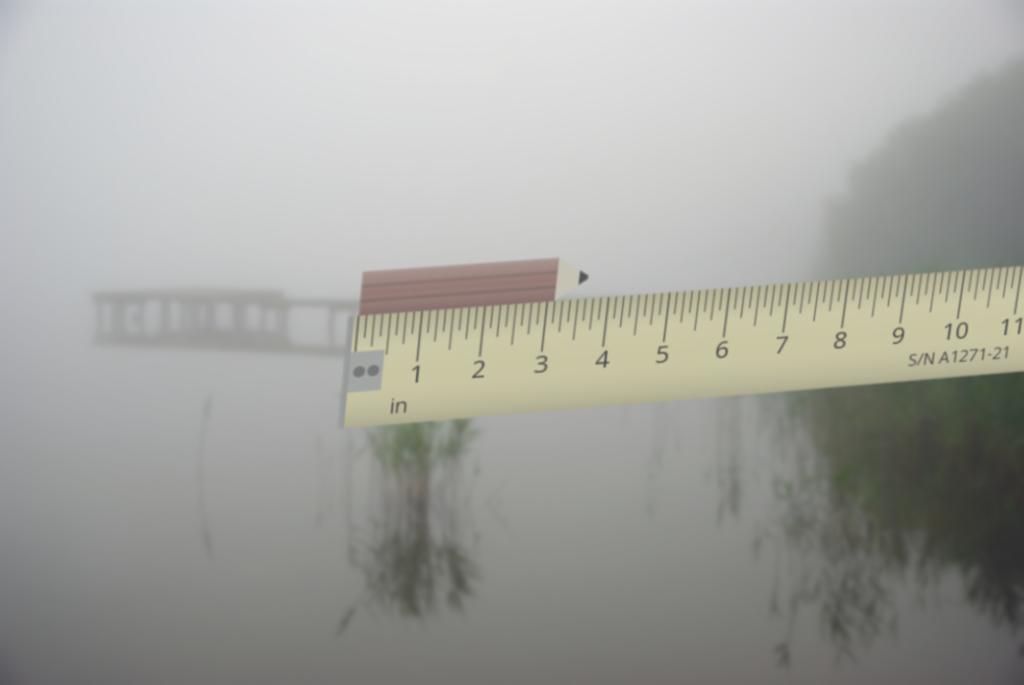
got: 3.625 in
